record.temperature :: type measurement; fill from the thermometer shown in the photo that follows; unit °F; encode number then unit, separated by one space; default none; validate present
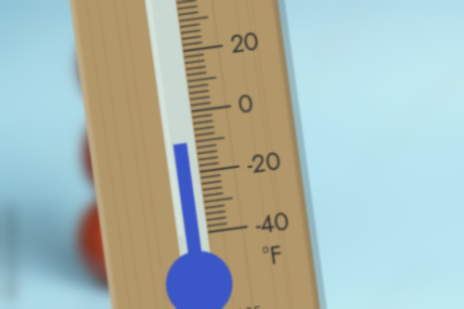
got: -10 °F
